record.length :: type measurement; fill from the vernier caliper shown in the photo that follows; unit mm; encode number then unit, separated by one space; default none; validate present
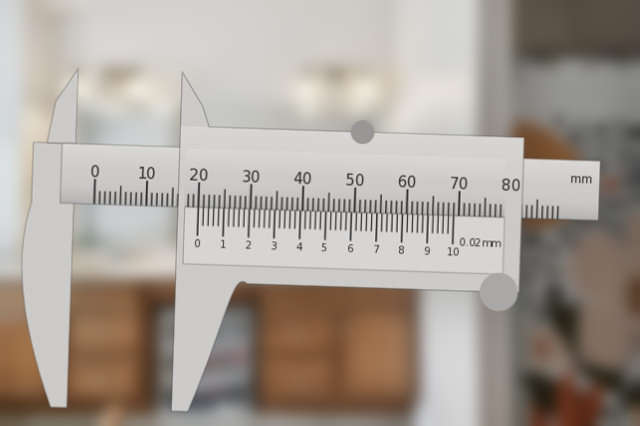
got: 20.0 mm
